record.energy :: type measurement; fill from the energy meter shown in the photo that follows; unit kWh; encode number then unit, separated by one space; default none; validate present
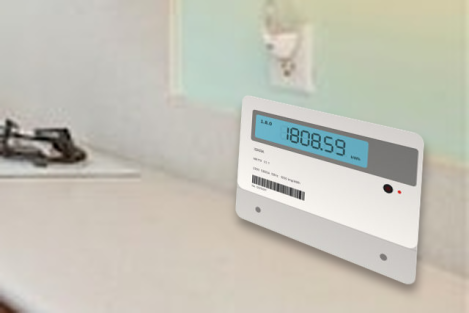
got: 1808.59 kWh
